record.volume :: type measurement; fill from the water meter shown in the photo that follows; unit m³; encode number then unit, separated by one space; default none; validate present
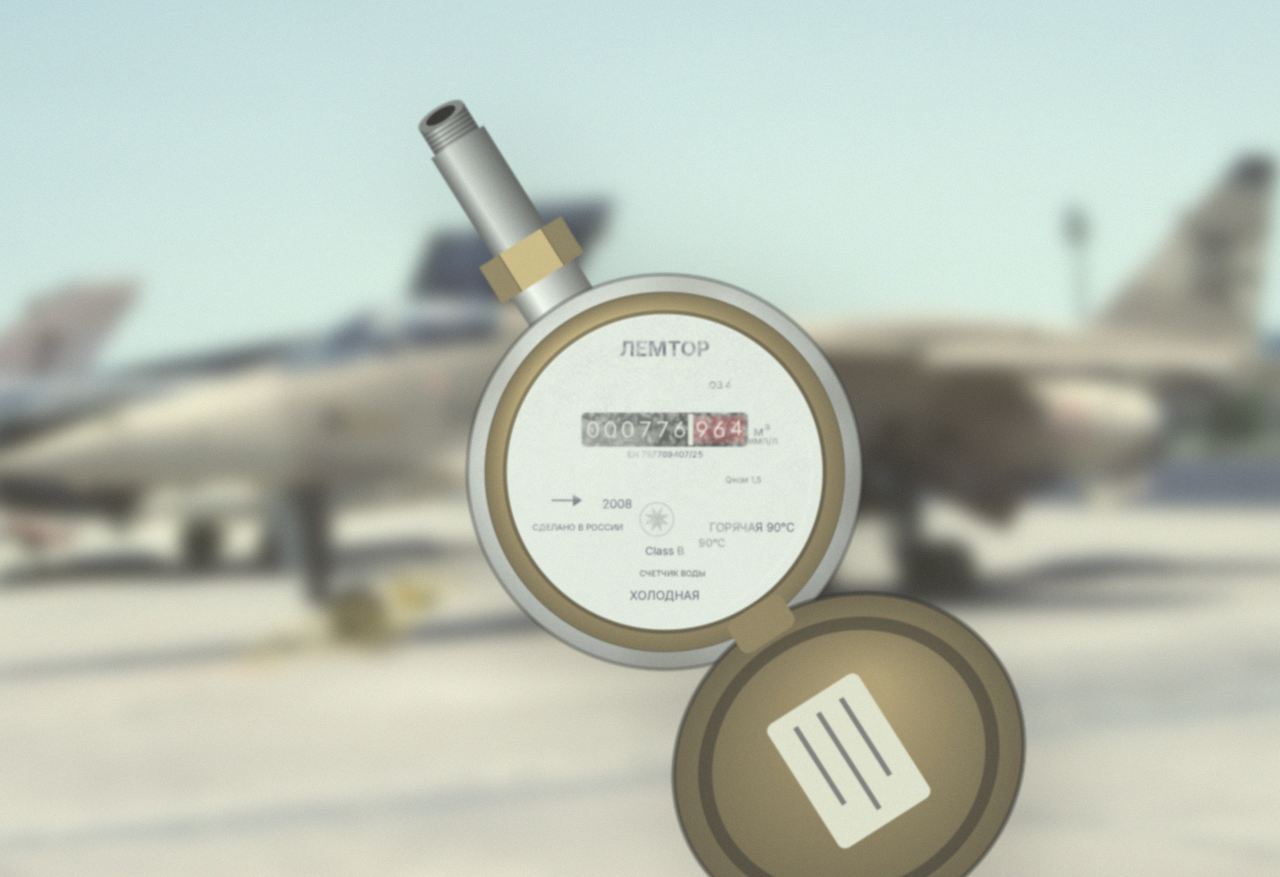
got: 776.964 m³
